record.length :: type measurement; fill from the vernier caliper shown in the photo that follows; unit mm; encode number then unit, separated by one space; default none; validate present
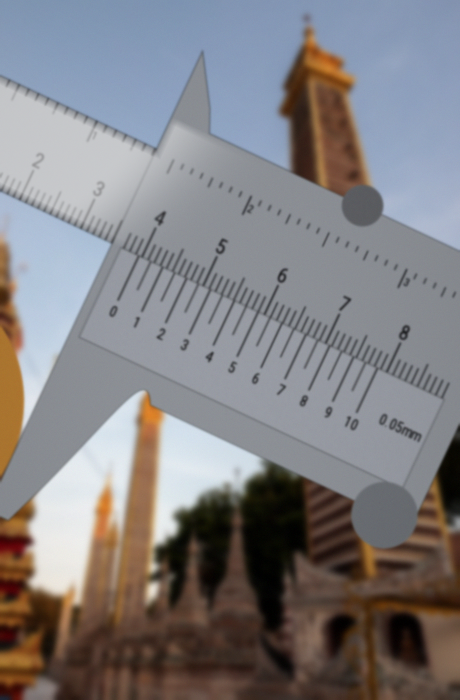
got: 39.5 mm
